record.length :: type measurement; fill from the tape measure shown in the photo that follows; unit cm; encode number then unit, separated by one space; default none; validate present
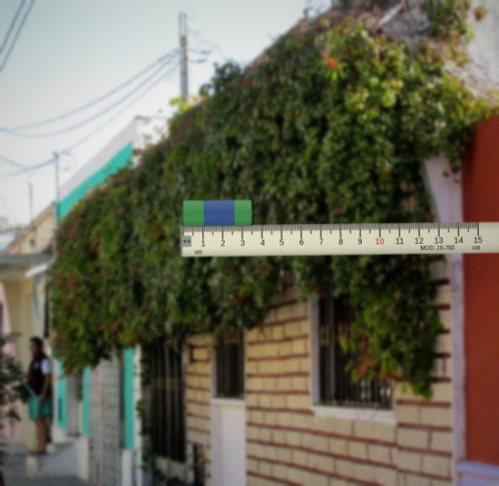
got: 3.5 cm
